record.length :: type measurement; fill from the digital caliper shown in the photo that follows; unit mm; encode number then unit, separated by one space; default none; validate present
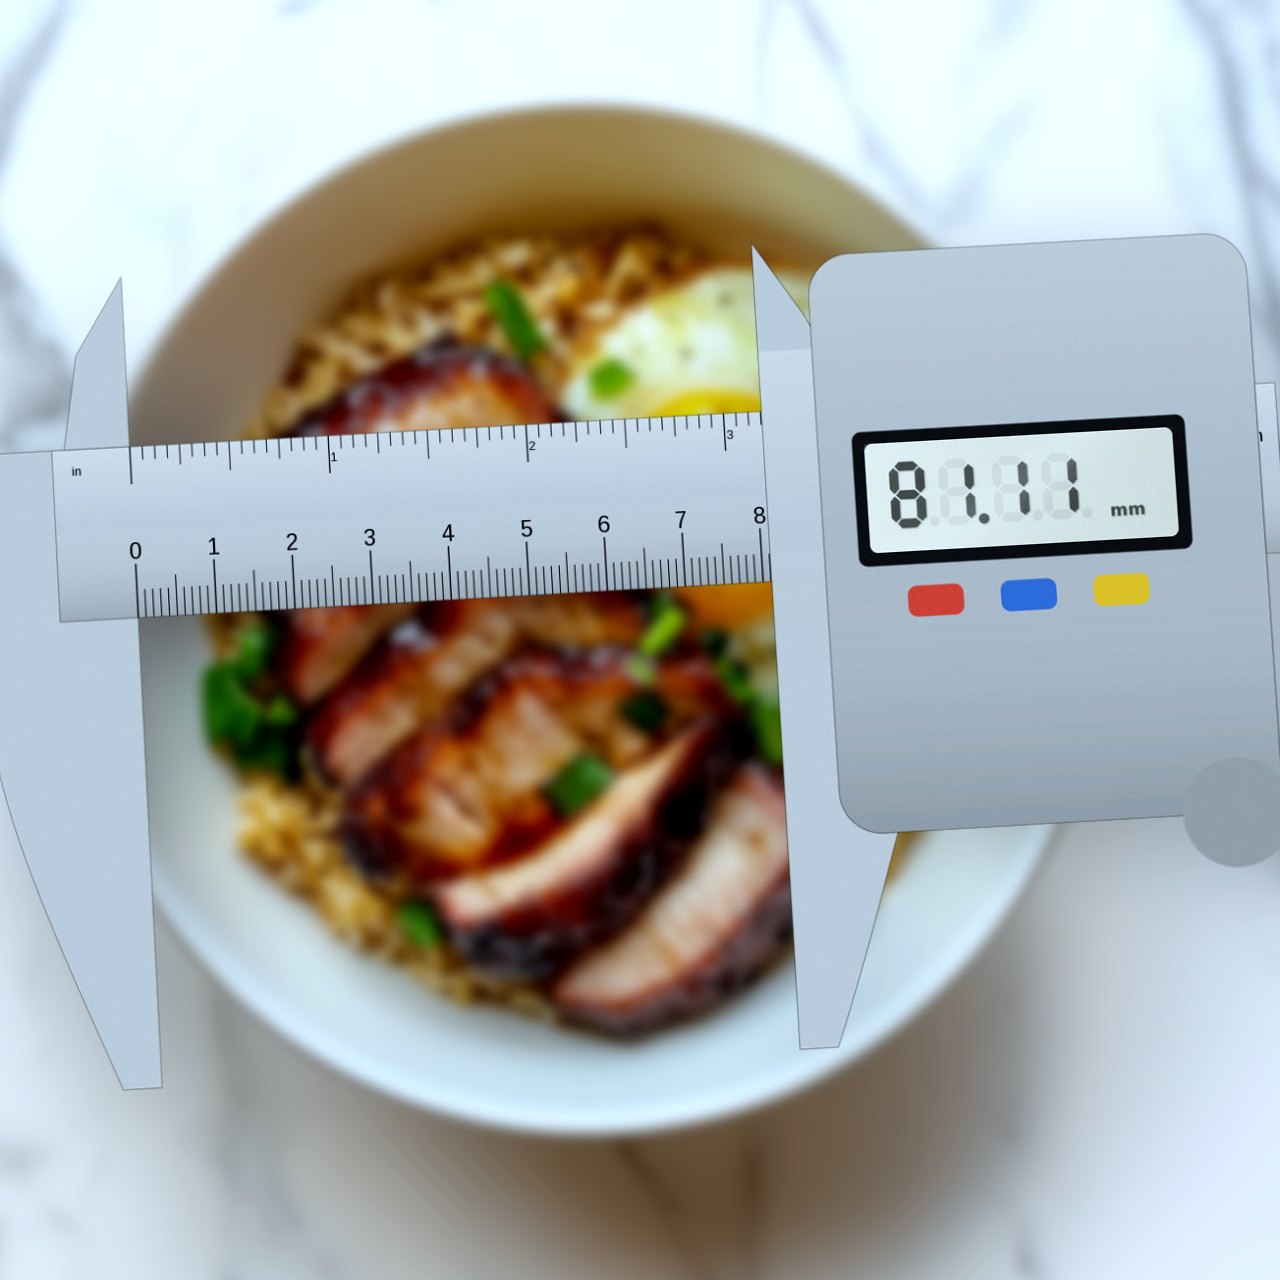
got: 81.11 mm
